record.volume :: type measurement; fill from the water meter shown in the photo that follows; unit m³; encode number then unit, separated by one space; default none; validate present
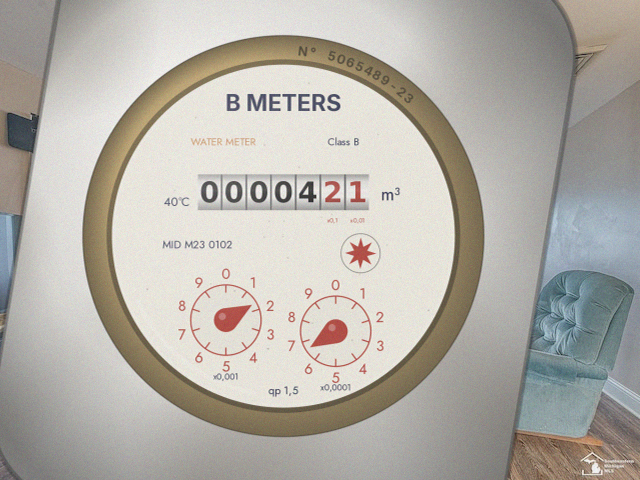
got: 4.2116 m³
